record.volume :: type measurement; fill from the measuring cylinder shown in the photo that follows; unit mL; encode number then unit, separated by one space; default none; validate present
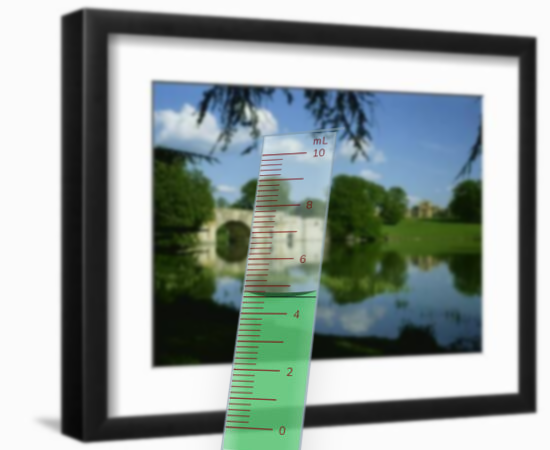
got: 4.6 mL
